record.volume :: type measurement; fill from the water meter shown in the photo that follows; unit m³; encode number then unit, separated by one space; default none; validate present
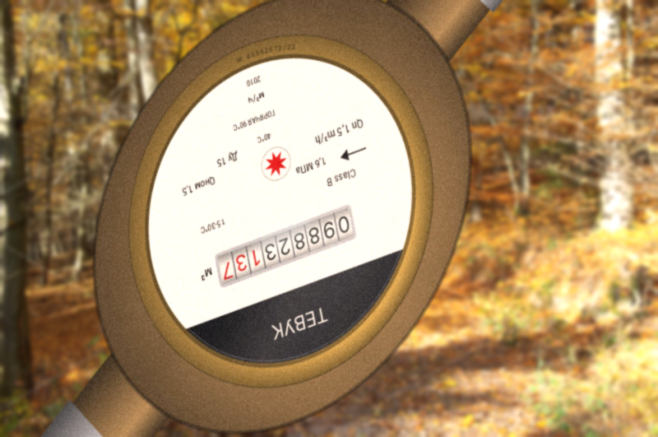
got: 98823.137 m³
